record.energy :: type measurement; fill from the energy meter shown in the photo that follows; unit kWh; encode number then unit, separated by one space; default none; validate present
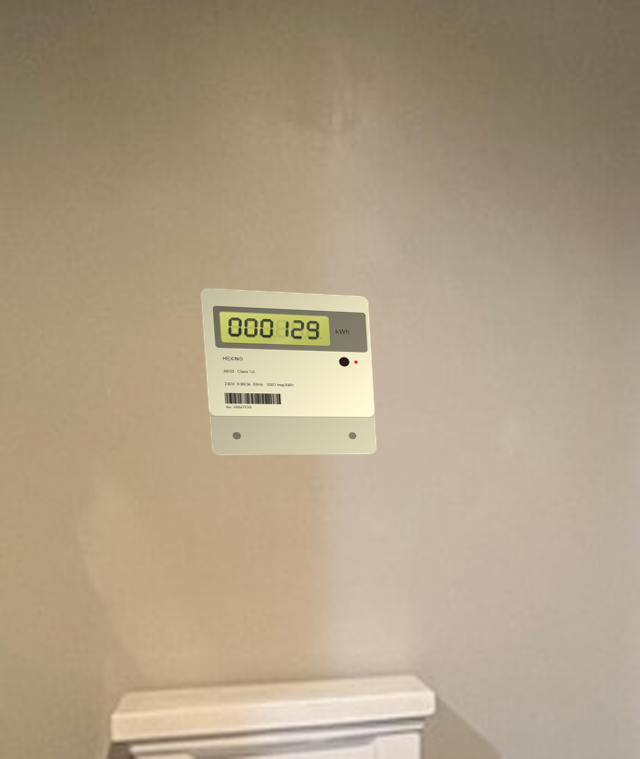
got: 129 kWh
